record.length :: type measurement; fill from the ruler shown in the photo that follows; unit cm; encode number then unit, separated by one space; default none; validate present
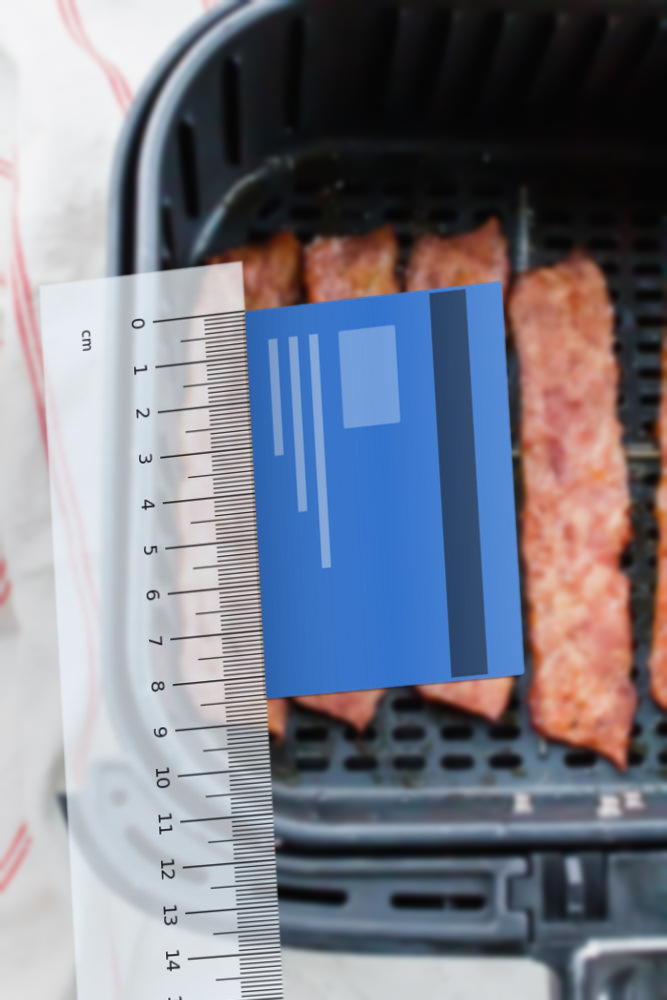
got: 8.5 cm
